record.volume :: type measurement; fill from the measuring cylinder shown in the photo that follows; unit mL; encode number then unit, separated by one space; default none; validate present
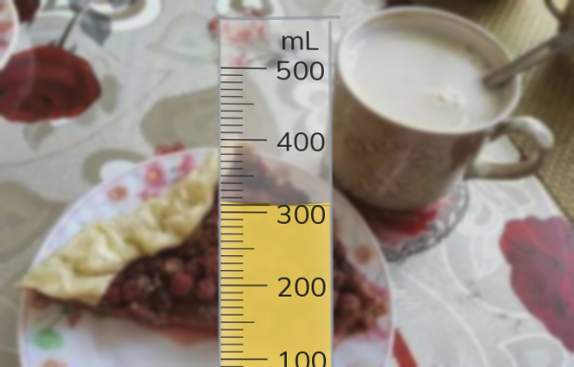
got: 310 mL
